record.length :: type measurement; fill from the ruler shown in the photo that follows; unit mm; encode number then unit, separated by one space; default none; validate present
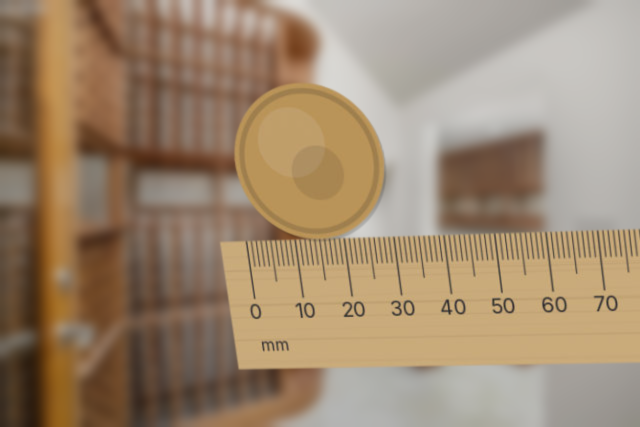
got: 30 mm
